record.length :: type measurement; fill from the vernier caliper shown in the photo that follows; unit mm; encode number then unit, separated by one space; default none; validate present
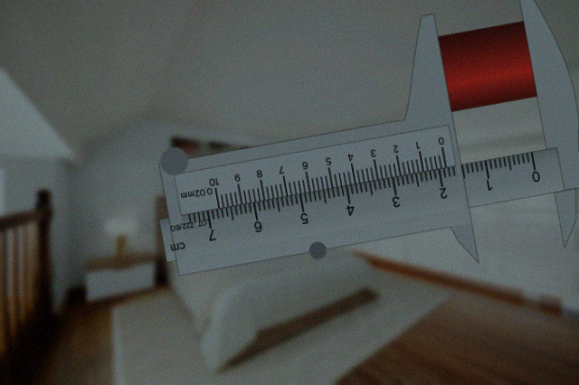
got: 18.5 mm
